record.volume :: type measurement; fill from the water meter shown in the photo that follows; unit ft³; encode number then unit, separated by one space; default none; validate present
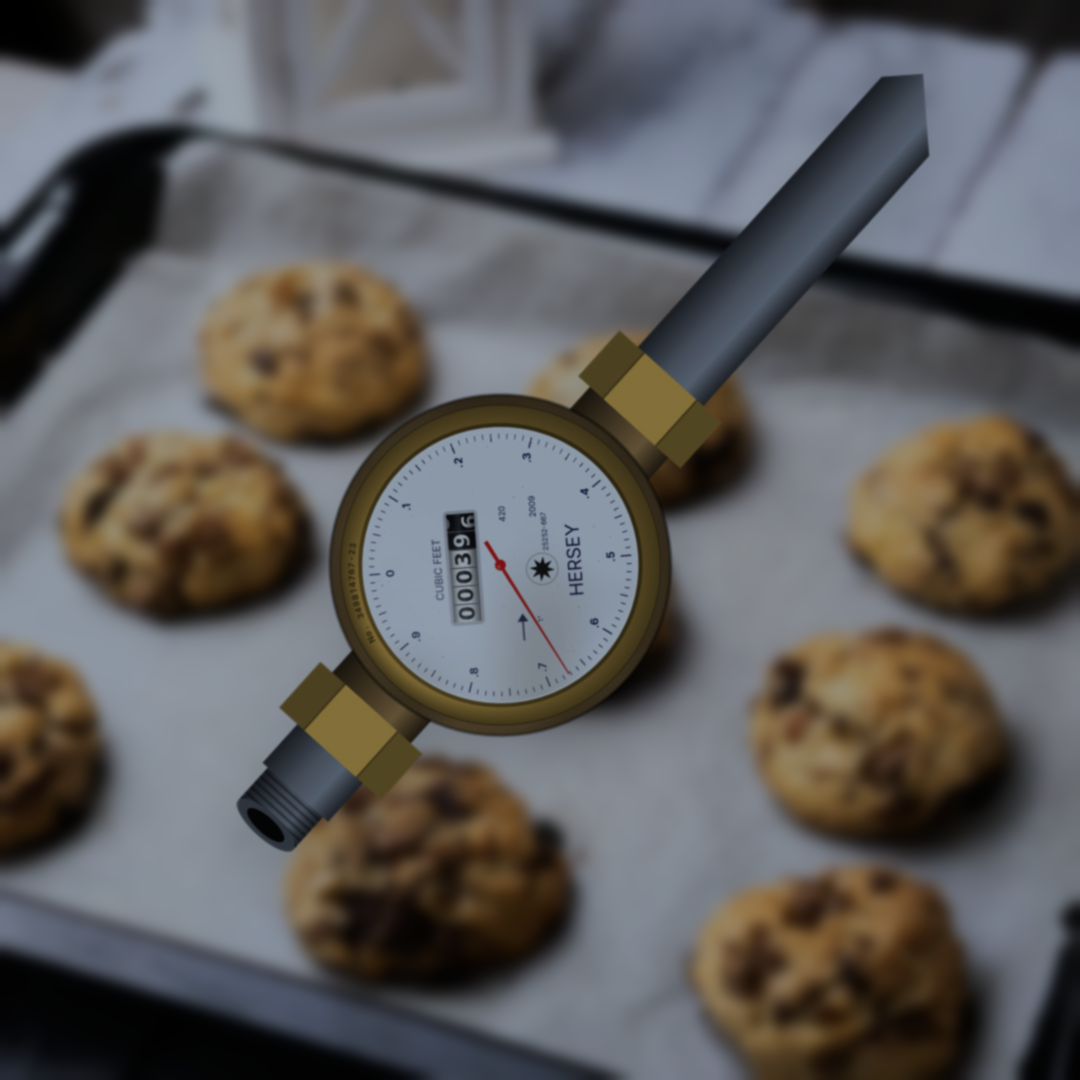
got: 395.67 ft³
